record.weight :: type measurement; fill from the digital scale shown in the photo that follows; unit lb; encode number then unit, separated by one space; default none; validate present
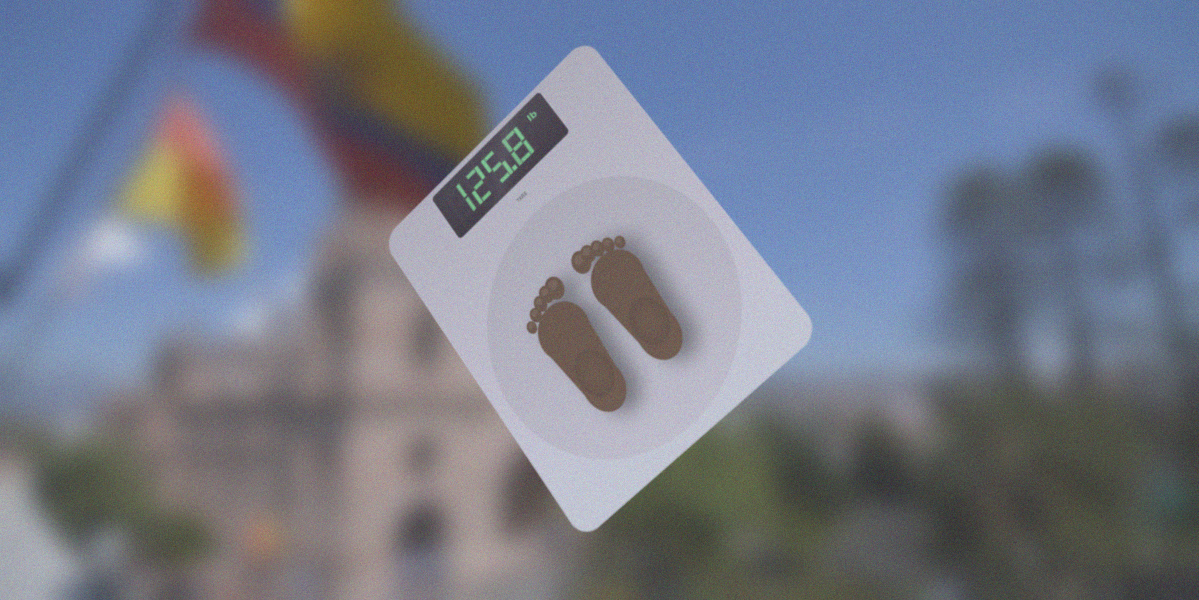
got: 125.8 lb
